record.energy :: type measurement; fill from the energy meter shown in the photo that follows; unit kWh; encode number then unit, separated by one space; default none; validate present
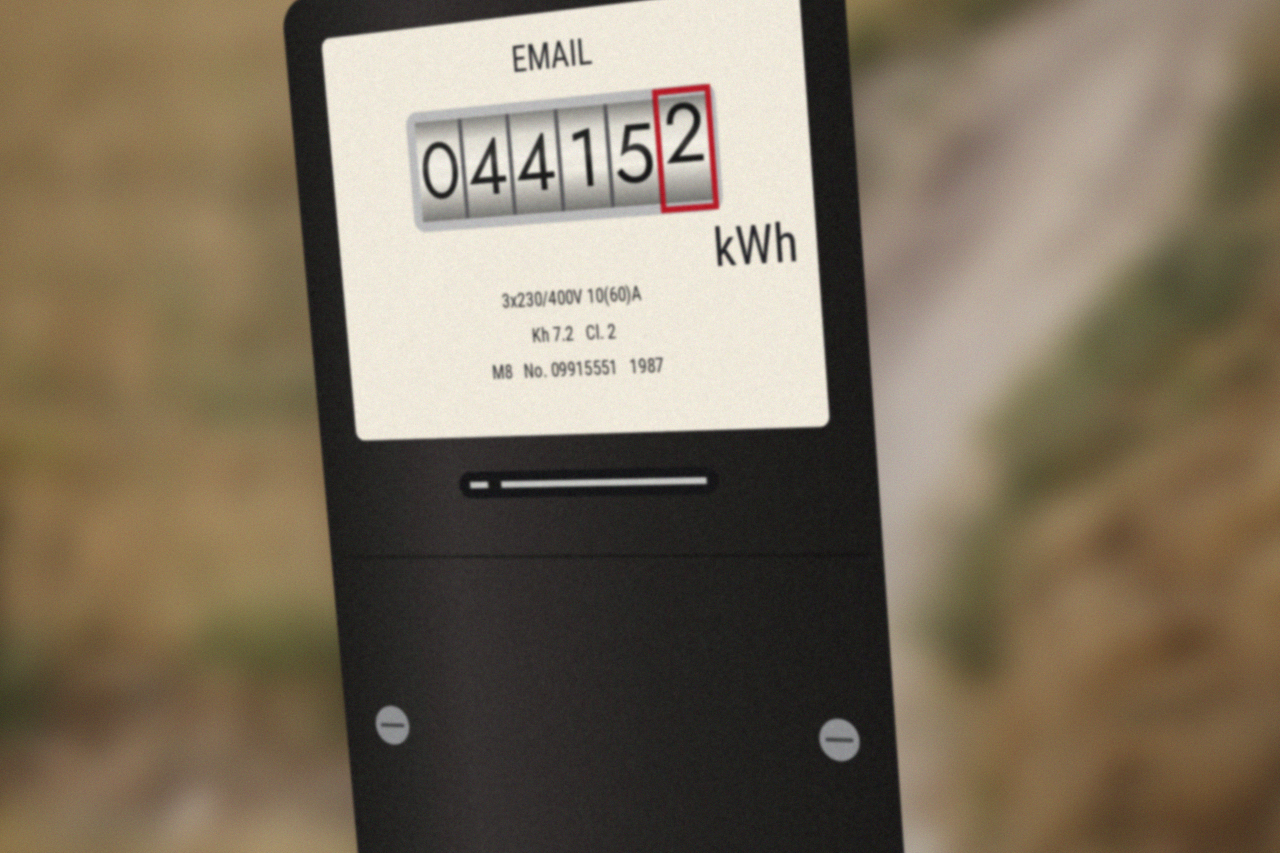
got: 4415.2 kWh
